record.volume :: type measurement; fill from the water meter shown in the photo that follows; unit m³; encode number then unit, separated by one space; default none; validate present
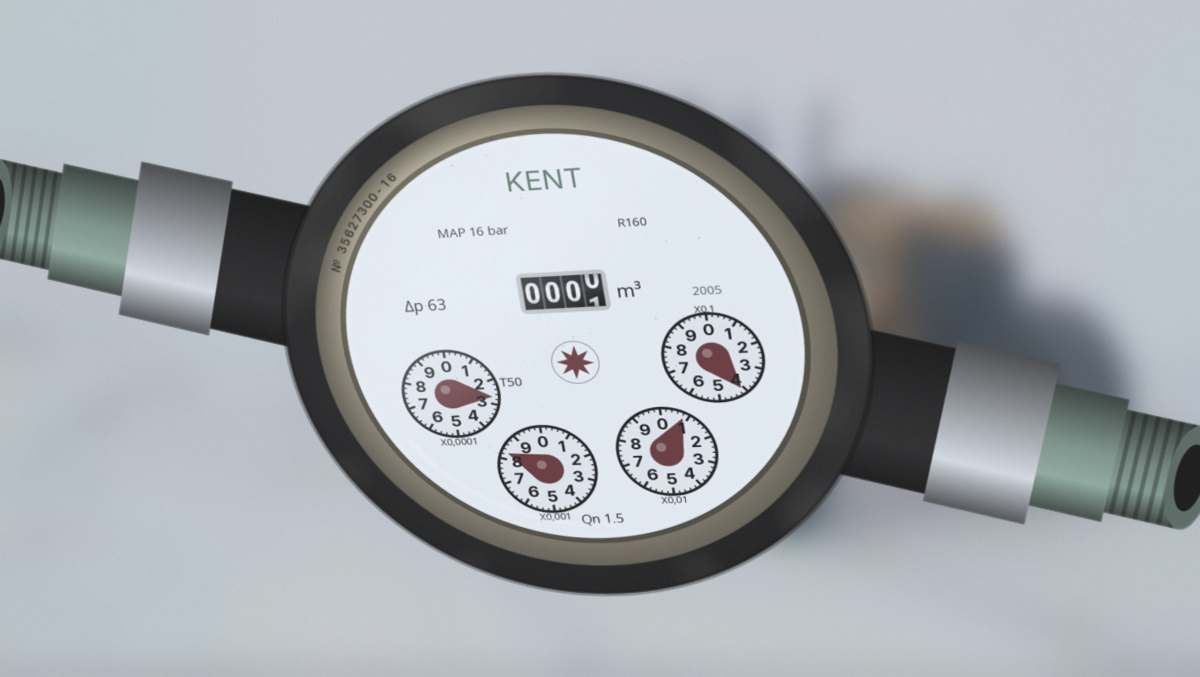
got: 0.4082 m³
